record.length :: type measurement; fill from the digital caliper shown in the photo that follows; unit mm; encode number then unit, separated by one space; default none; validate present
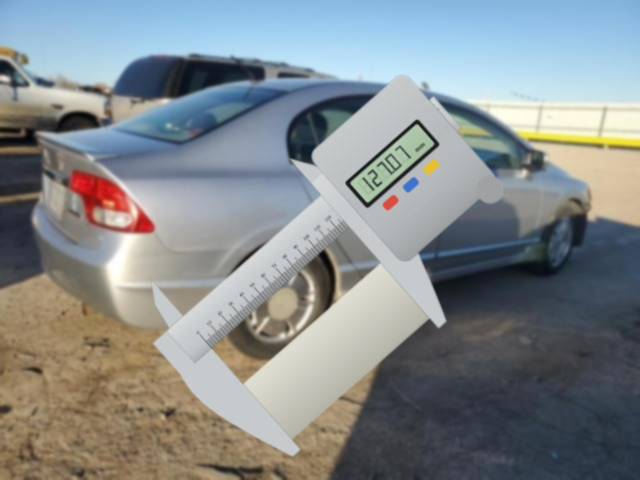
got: 127.07 mm
